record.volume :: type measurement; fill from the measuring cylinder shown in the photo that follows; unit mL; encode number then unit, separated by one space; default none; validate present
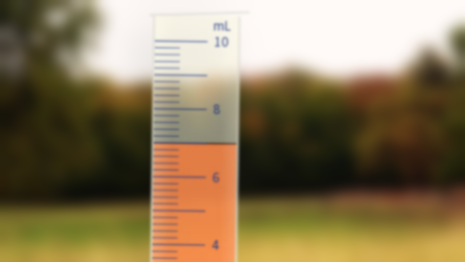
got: 7 mL
